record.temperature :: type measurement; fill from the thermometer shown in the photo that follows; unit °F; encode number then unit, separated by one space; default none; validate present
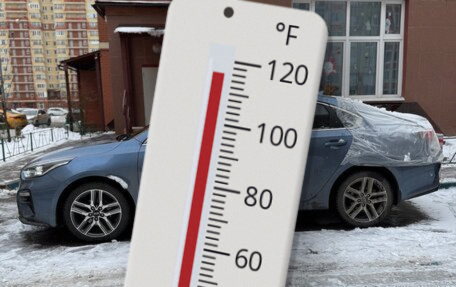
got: 116 °F
